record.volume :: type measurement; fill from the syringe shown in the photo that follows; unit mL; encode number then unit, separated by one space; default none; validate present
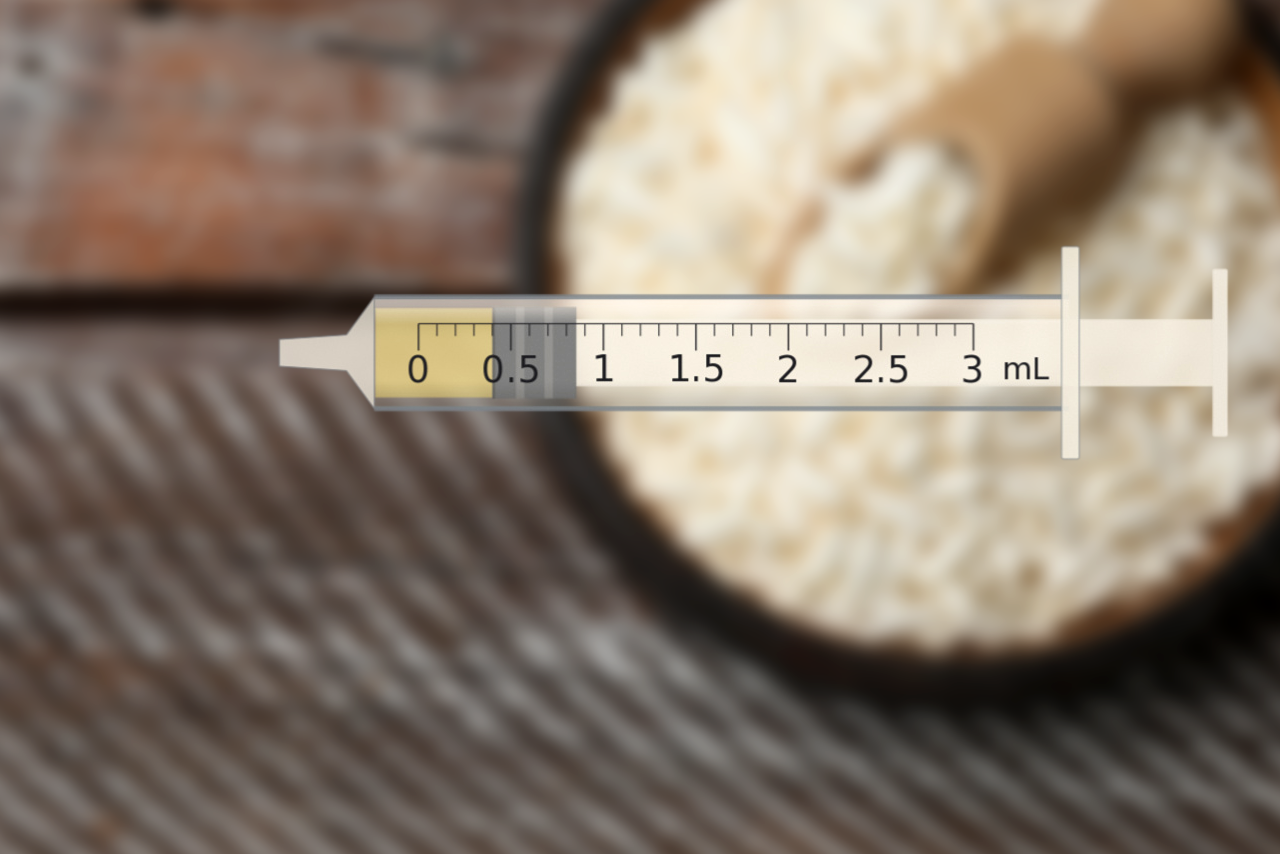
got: 0.4 mL
